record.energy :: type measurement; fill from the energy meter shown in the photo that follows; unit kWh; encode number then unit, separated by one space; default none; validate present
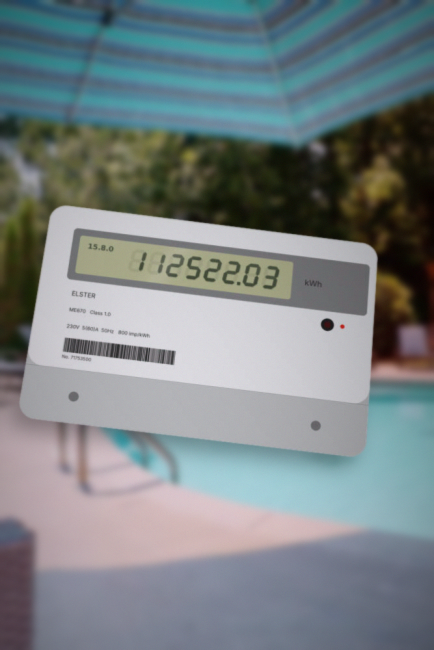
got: 112522.03 kWh
